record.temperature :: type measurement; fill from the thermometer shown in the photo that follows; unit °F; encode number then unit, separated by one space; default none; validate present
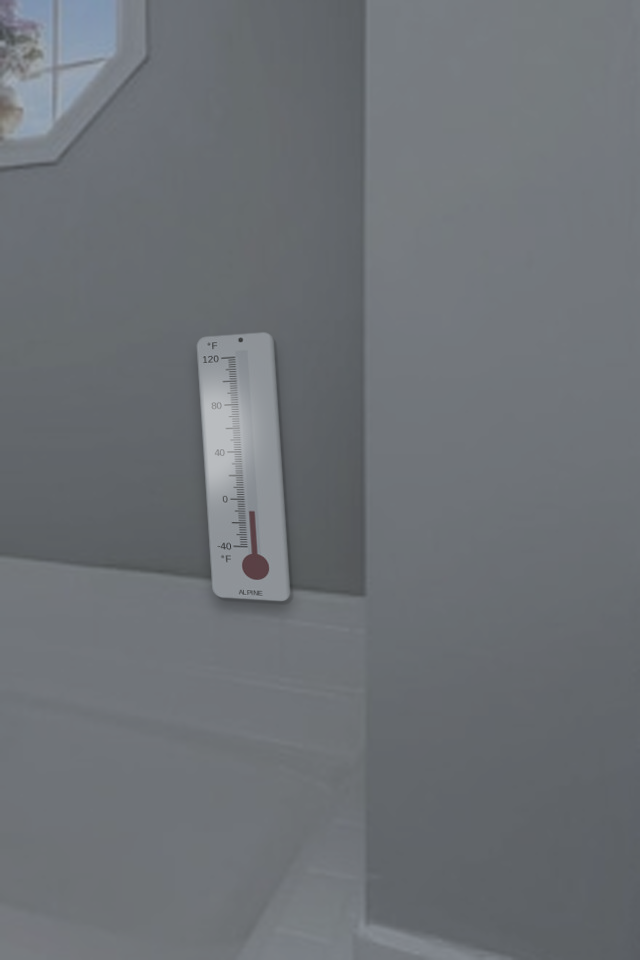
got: -10 °F
